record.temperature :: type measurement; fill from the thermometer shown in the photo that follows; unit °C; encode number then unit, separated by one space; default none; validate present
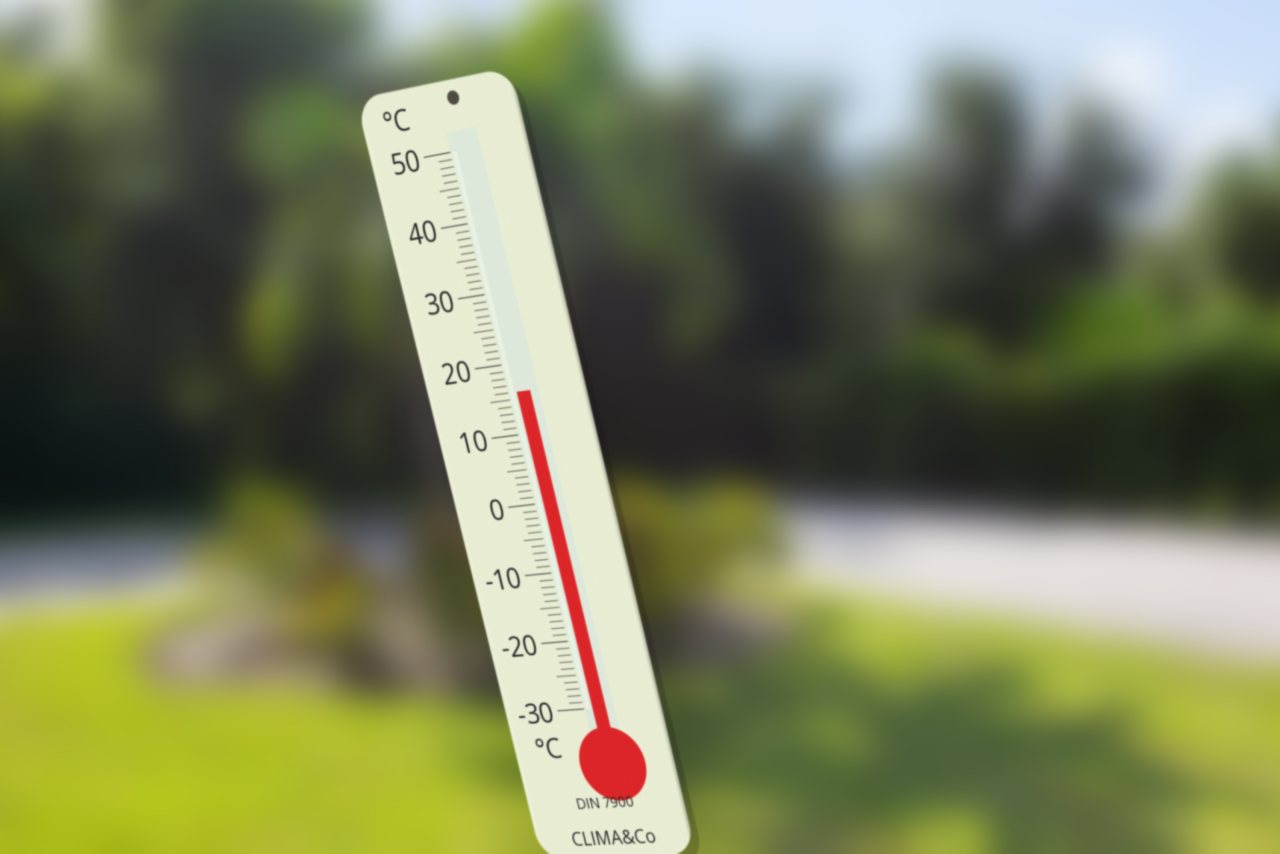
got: 16 °C
